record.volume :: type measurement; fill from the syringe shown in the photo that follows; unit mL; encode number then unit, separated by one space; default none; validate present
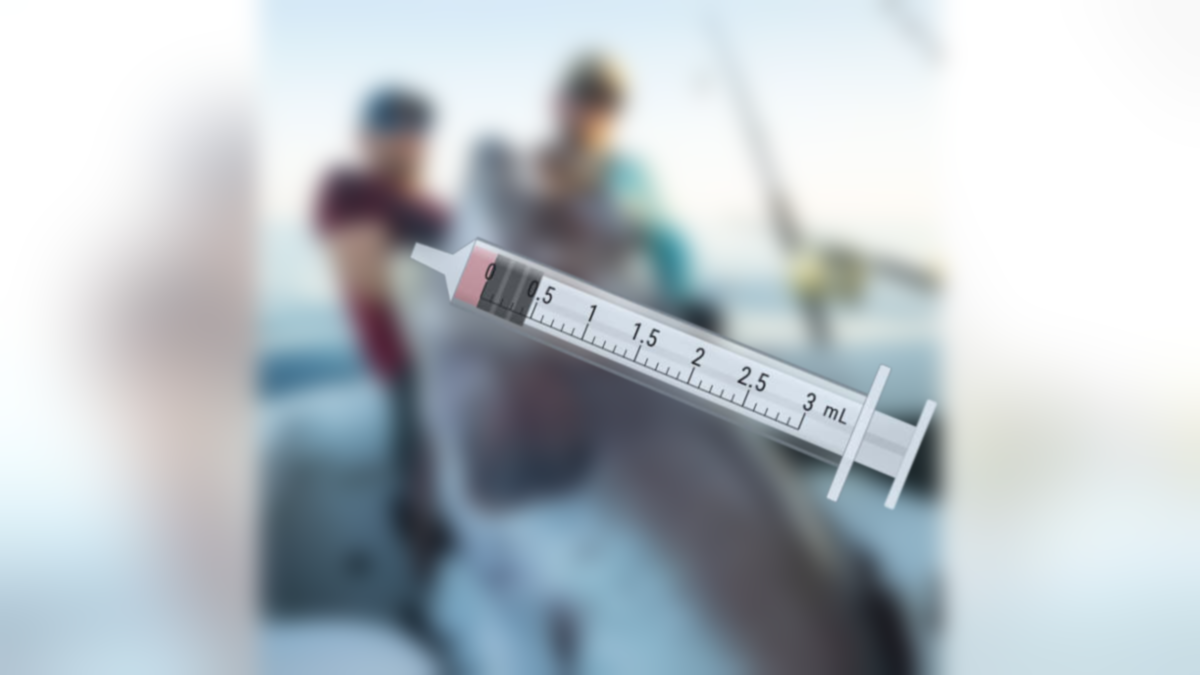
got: 0 mL
